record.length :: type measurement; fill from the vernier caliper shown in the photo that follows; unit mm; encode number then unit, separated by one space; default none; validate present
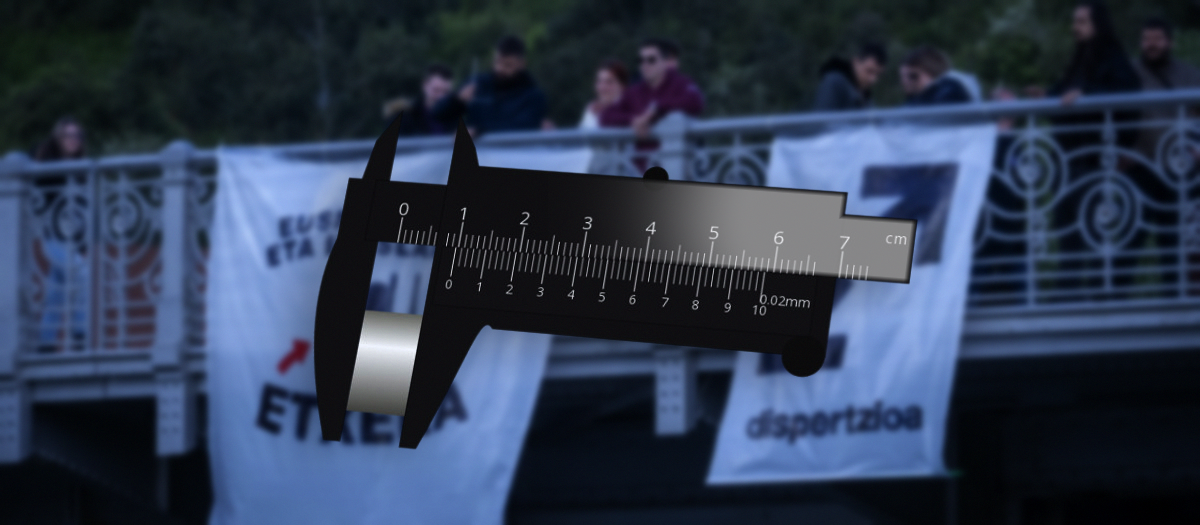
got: 9.6 mm
